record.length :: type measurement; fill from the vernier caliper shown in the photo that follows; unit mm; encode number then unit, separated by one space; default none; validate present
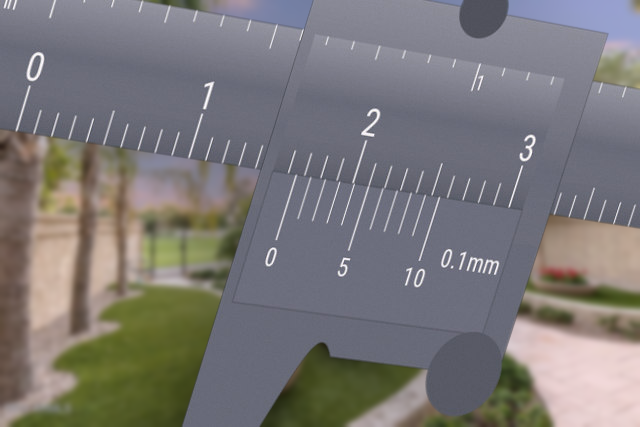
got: 16.5 mm
